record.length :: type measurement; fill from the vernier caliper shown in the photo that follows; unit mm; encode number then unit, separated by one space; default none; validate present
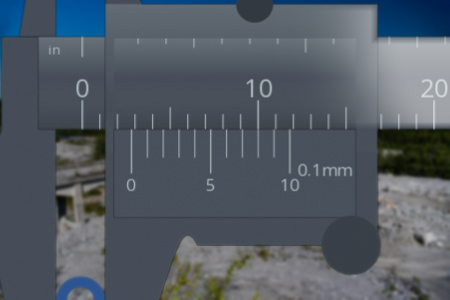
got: 2.8 mm
